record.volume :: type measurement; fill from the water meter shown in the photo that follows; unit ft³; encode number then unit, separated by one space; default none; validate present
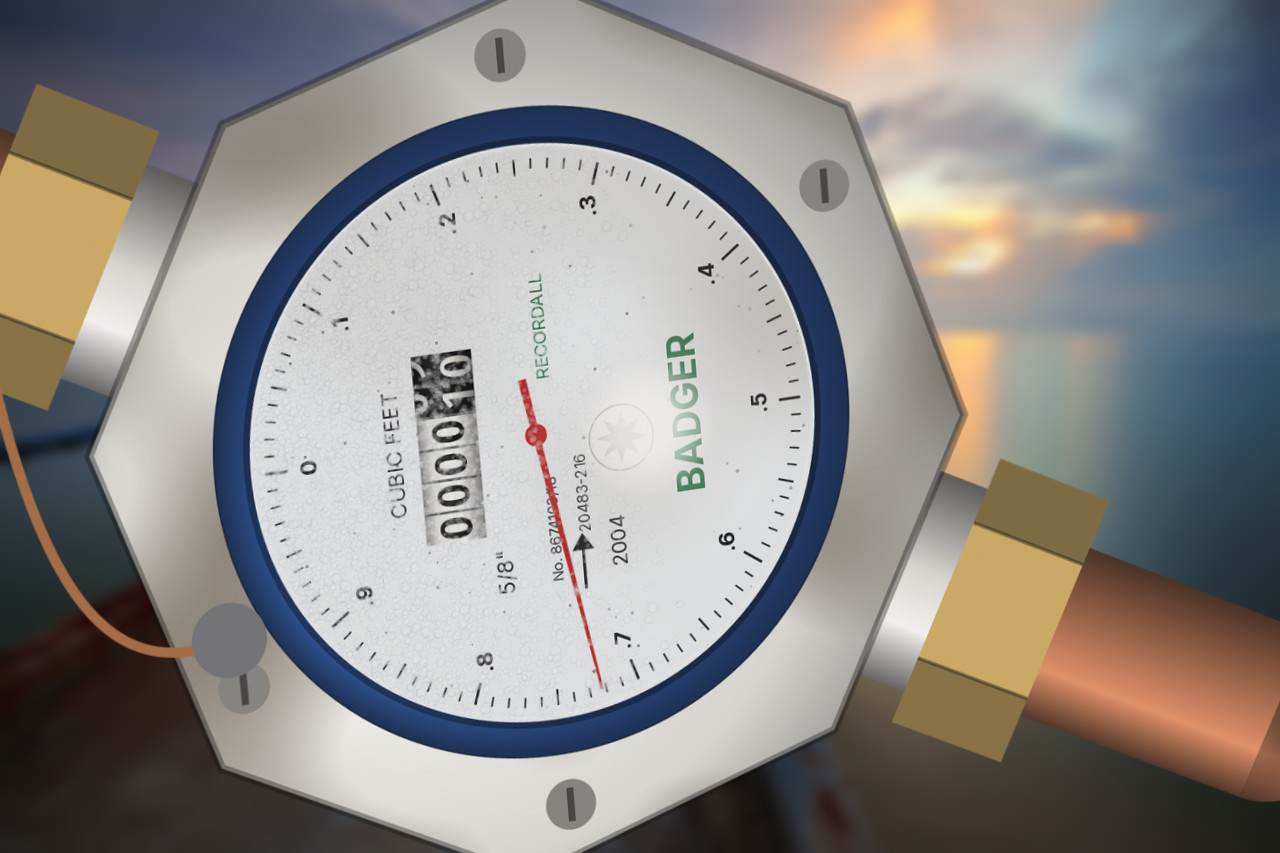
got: 9.72 ft³
